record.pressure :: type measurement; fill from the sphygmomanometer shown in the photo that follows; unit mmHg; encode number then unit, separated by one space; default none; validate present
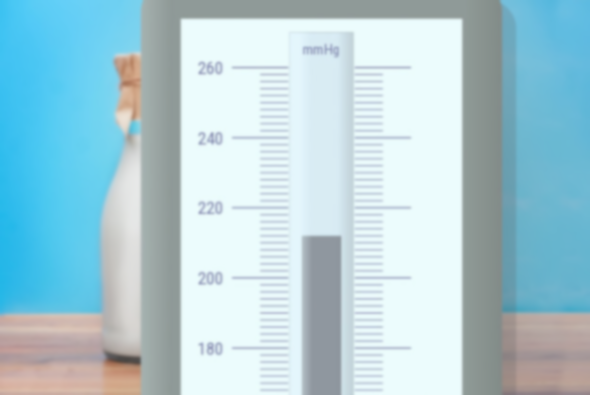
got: 212 mmHg
